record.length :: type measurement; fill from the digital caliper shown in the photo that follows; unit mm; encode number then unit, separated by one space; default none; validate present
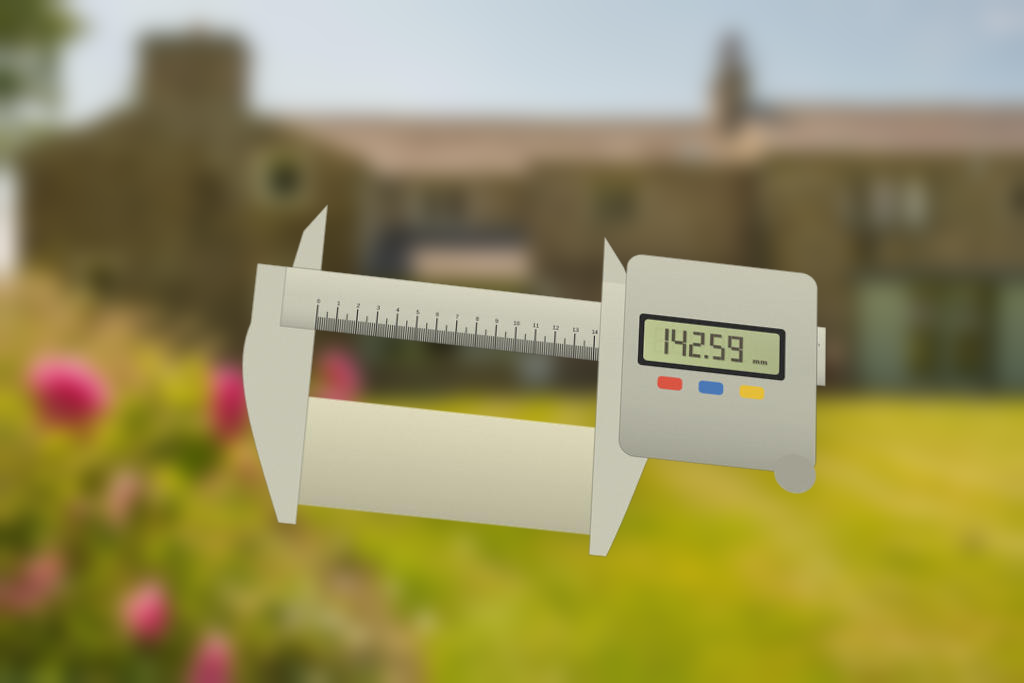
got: 142.59 mm
